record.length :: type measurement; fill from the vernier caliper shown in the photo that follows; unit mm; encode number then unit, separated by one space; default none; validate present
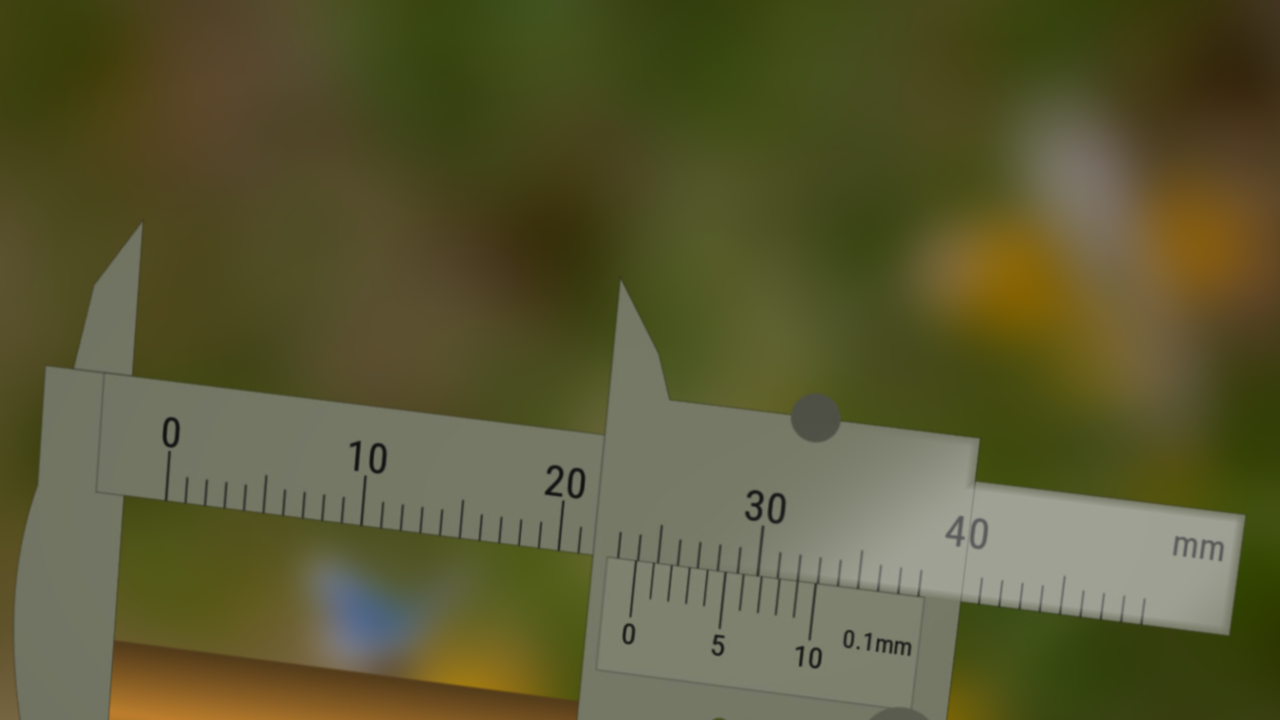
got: 23.9 mm
